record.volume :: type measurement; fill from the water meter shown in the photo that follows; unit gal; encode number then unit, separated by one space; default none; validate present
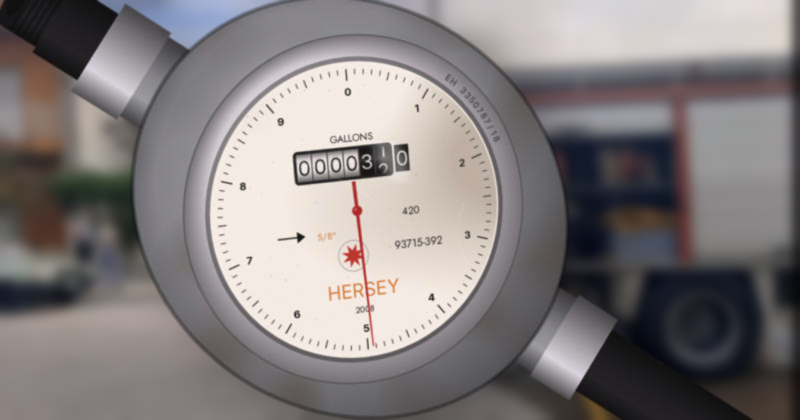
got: 314.9 gal
